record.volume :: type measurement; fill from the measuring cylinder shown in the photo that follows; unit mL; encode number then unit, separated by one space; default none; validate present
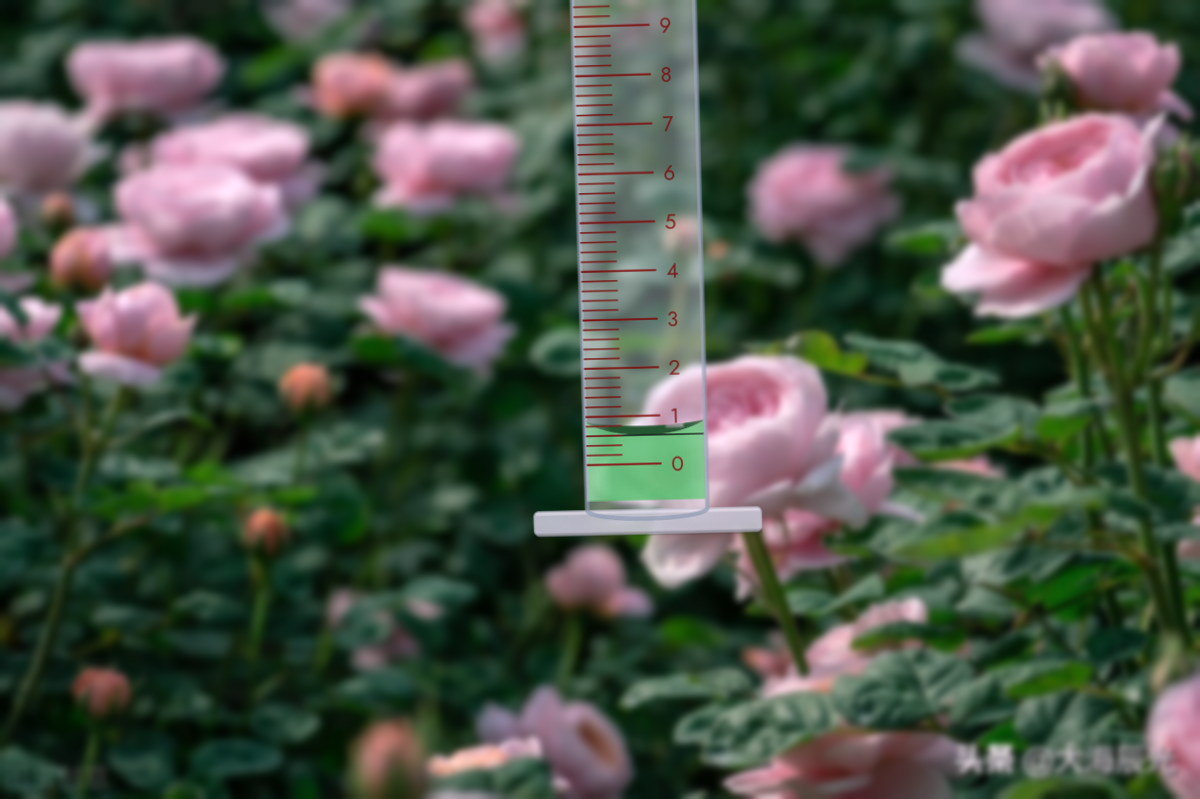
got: 0.6 mL
